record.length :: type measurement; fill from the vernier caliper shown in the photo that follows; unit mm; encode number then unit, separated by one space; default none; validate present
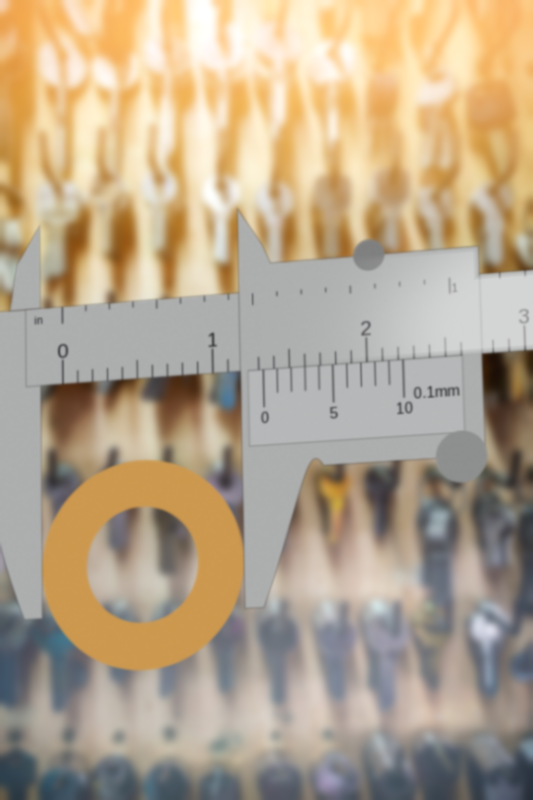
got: 13.3 mm
